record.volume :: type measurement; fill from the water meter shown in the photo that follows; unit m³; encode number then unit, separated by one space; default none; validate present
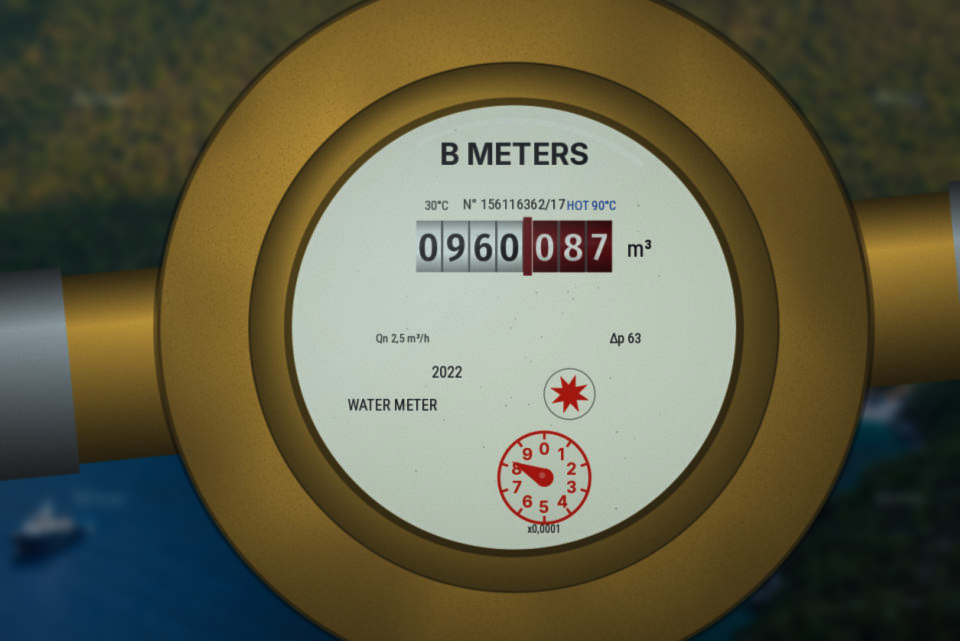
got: 960.0878 m³
